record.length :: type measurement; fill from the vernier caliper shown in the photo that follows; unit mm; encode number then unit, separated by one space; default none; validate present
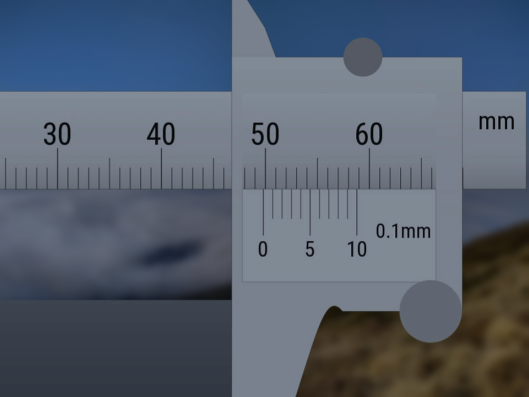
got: 49.8 mm
